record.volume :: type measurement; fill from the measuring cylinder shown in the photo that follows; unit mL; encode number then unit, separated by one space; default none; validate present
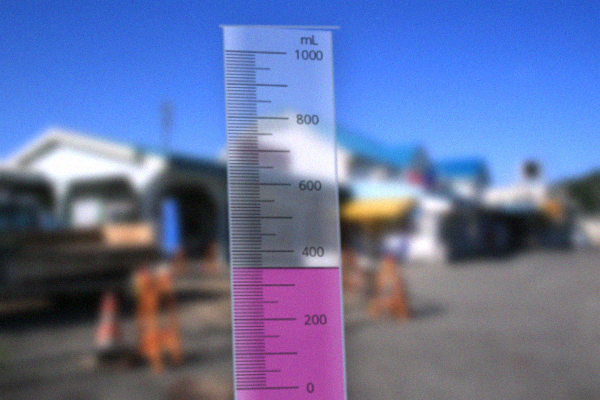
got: 350 mL
